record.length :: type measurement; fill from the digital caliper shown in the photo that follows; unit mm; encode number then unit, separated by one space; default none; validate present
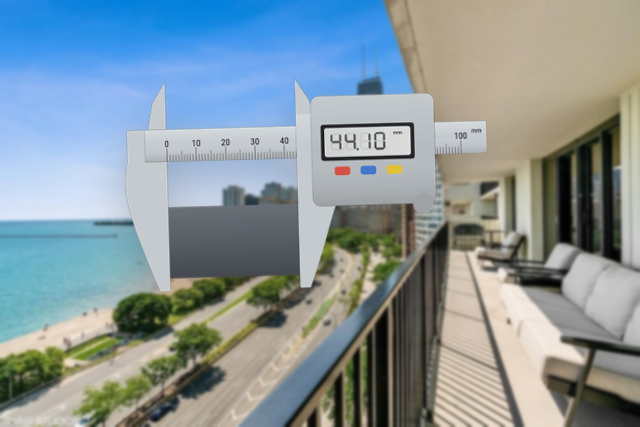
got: 44.10 mm
